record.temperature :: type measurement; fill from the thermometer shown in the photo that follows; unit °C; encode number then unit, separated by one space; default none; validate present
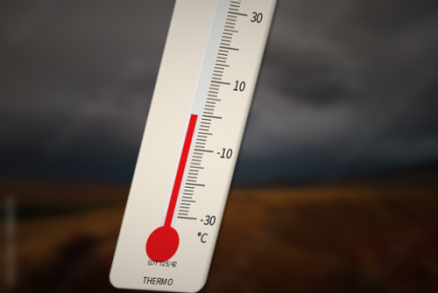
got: 0 °C
